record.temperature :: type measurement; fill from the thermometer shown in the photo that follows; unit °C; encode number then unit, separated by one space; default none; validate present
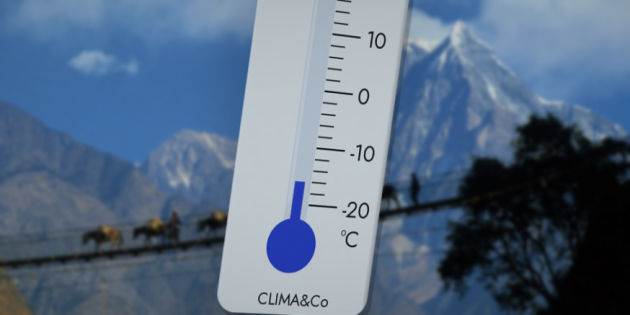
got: -16 °C
